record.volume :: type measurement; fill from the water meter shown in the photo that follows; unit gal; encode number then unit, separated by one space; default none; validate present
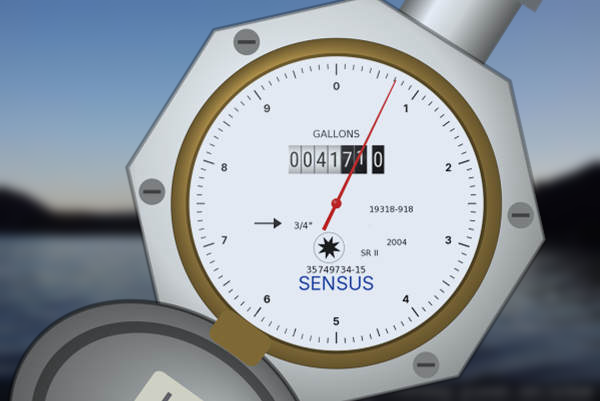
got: 41710.7 gal
